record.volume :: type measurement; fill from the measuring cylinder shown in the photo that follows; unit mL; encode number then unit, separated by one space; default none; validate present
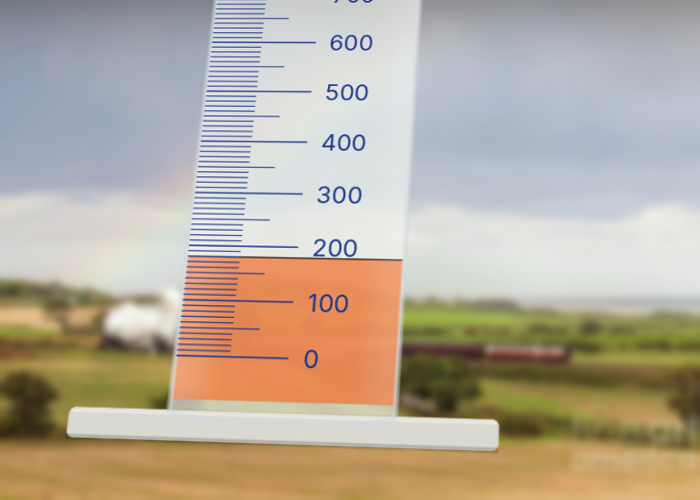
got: 180 mL
